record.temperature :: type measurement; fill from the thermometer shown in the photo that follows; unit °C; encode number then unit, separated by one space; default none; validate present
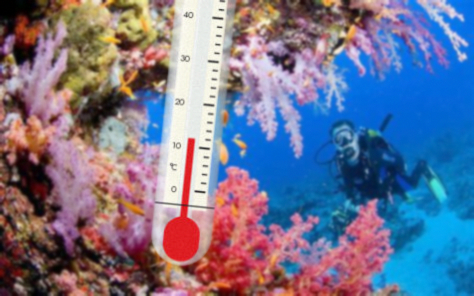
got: 12 °C
